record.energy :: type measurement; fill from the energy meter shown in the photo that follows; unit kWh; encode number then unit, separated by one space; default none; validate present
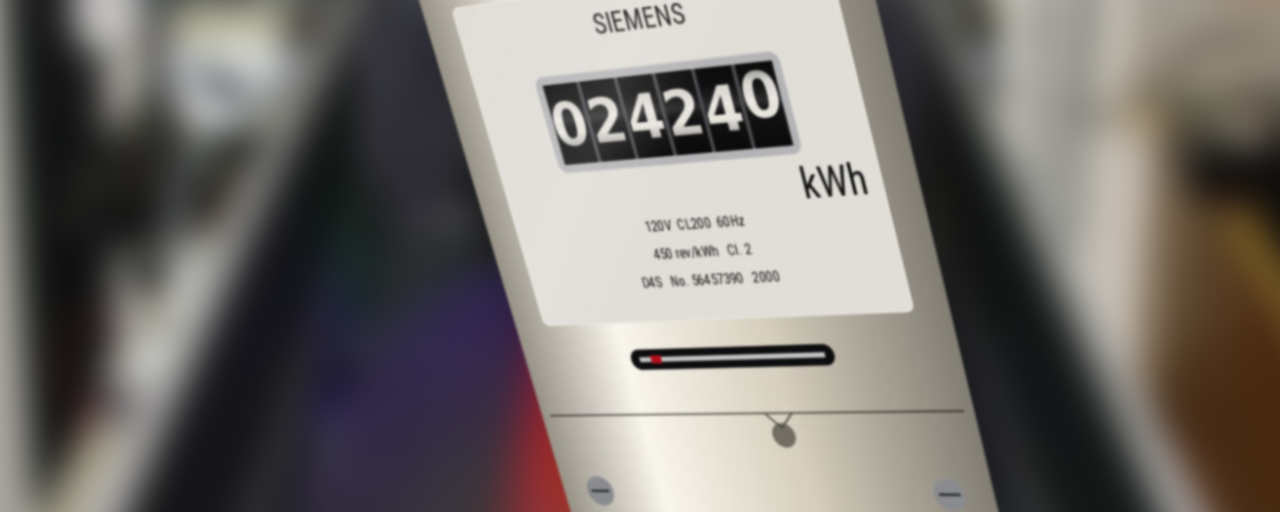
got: 24240 kWh
